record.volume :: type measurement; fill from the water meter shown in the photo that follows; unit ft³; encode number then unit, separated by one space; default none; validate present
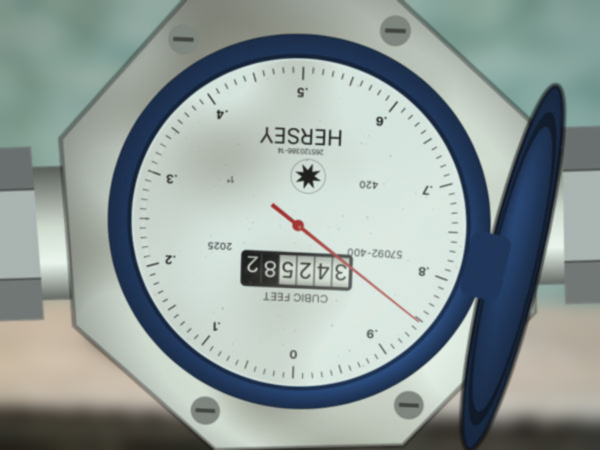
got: 342581.85 ft³
